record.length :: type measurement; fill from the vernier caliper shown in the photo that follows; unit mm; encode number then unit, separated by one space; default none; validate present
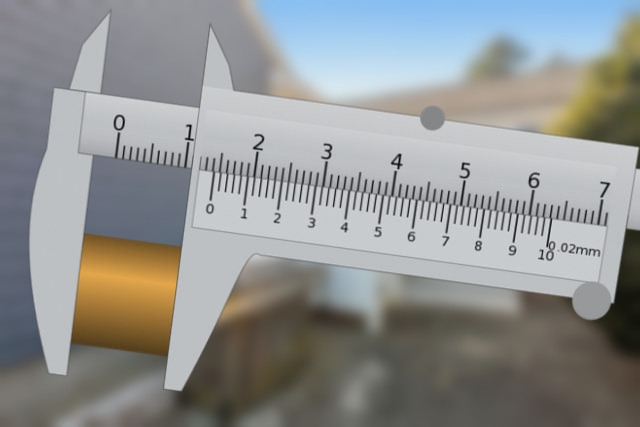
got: 14.2 mm
